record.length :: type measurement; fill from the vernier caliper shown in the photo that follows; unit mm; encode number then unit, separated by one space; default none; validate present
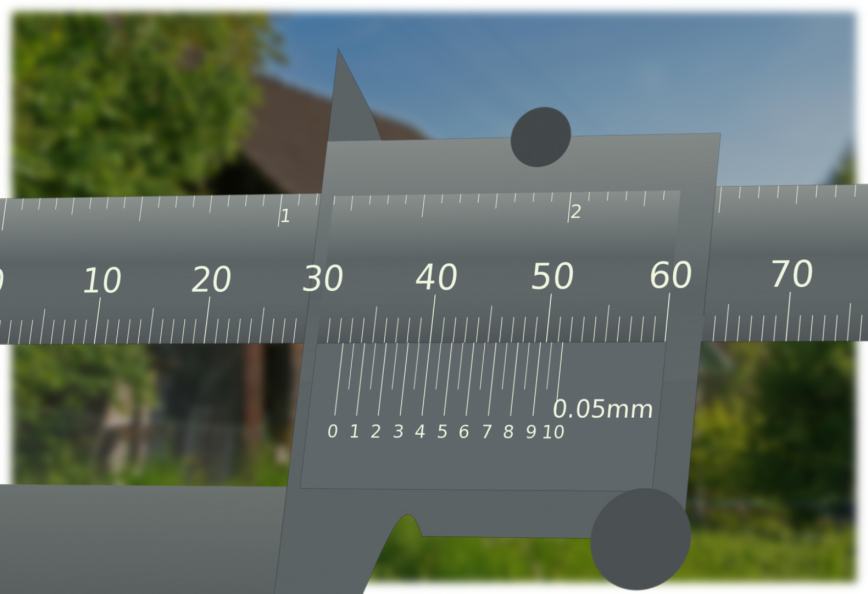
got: 32.4 mm
